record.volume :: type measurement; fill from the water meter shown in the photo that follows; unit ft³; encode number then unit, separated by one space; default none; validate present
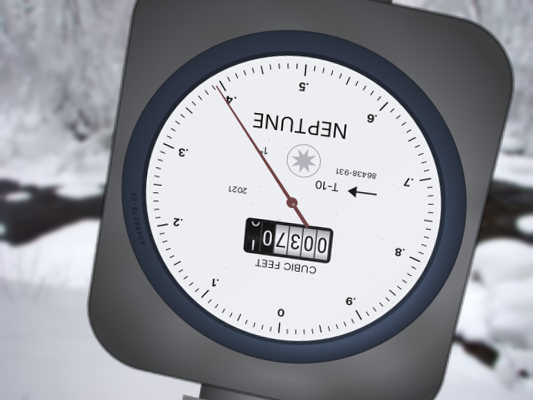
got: 3701.39 ft³
